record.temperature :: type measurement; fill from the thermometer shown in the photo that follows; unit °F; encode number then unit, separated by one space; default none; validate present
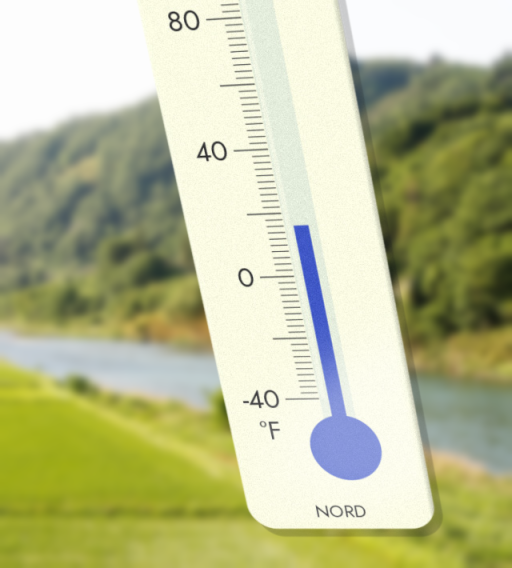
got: 16 °F
